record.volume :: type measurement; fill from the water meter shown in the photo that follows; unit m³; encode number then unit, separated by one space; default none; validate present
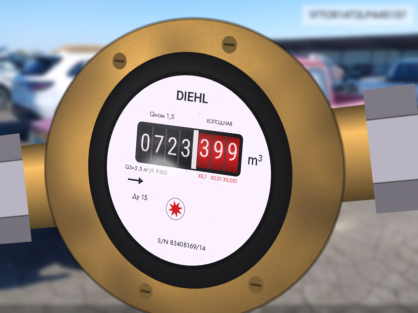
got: 723.399 m³
